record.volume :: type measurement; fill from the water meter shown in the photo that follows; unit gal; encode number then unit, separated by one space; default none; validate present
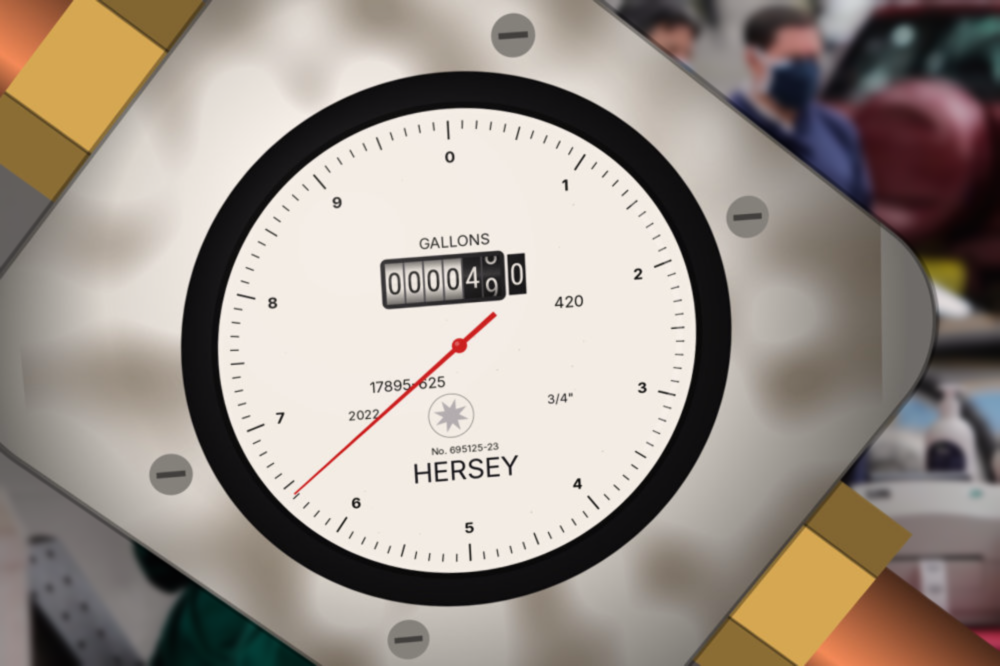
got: 486.4 gal
